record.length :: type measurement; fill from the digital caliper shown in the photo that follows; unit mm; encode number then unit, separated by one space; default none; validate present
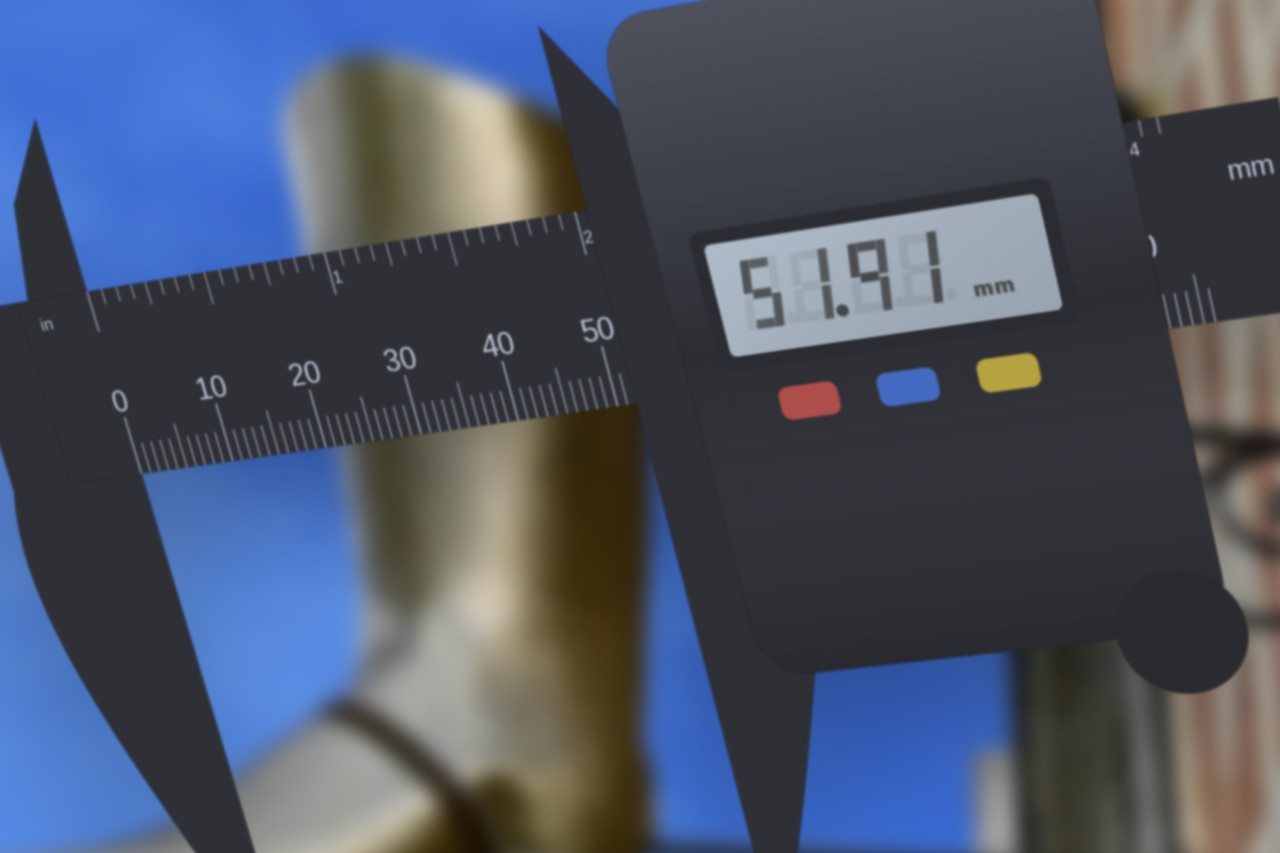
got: 51.91 mm
